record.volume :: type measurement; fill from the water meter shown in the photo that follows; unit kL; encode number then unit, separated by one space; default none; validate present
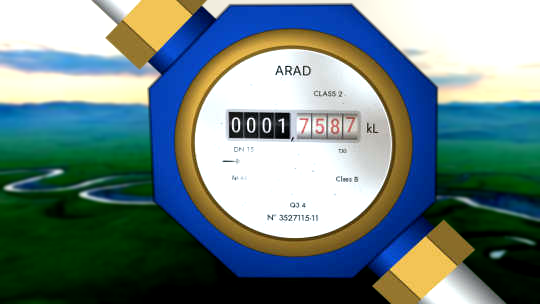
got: 1.7587 kL
